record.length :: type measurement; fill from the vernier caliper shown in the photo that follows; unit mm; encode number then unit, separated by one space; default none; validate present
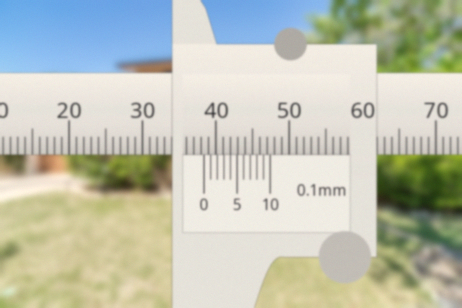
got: 38.4 mm
